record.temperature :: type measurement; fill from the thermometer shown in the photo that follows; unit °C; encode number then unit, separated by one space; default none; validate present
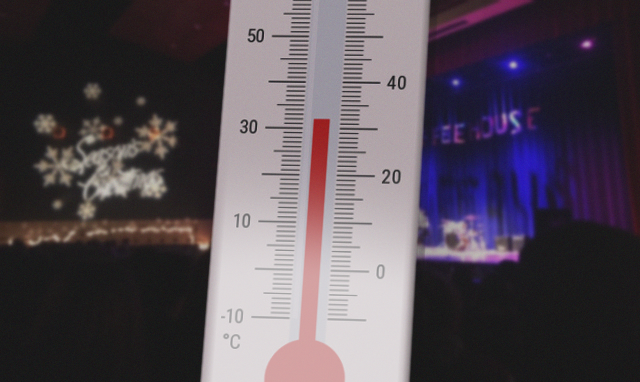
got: 32 °C
